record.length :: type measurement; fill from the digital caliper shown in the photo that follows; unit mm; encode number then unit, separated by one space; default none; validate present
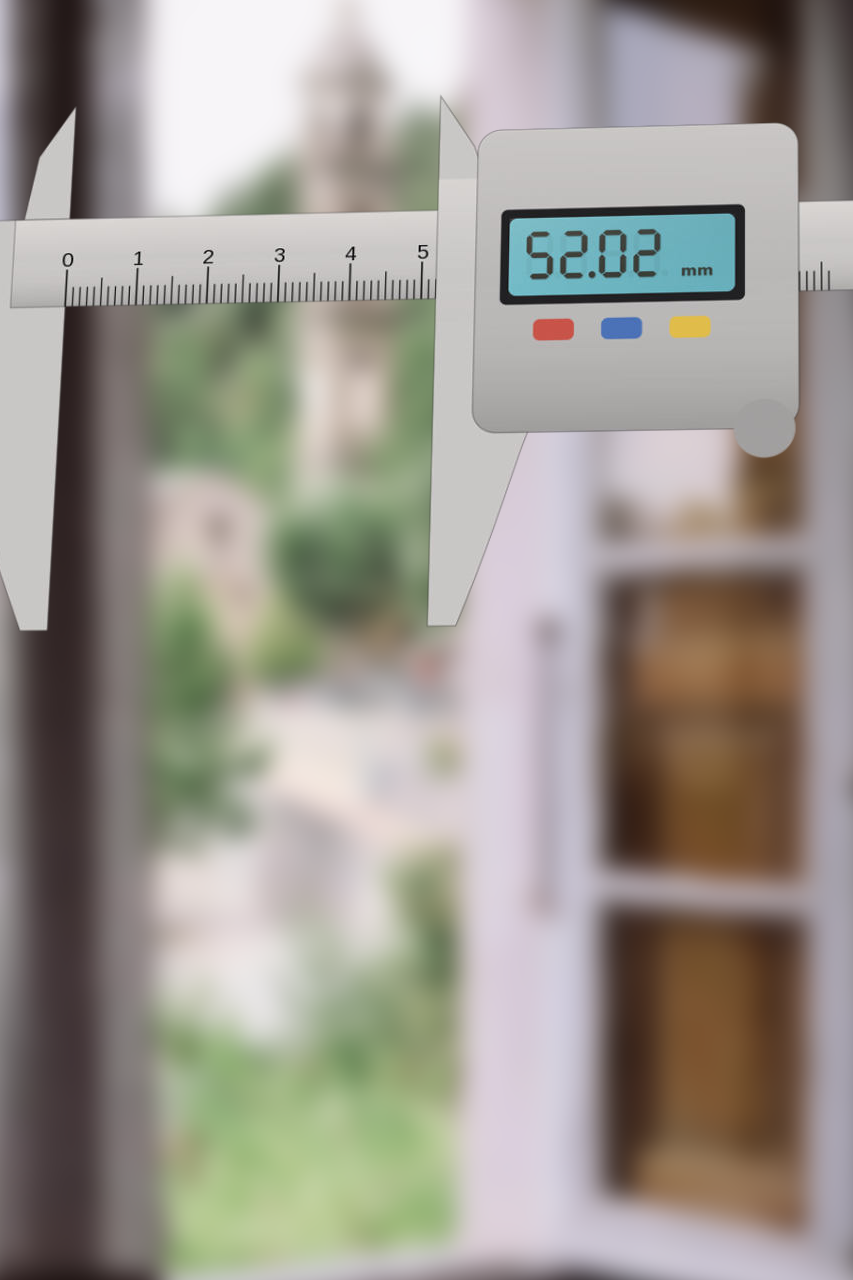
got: 52.02 mm
